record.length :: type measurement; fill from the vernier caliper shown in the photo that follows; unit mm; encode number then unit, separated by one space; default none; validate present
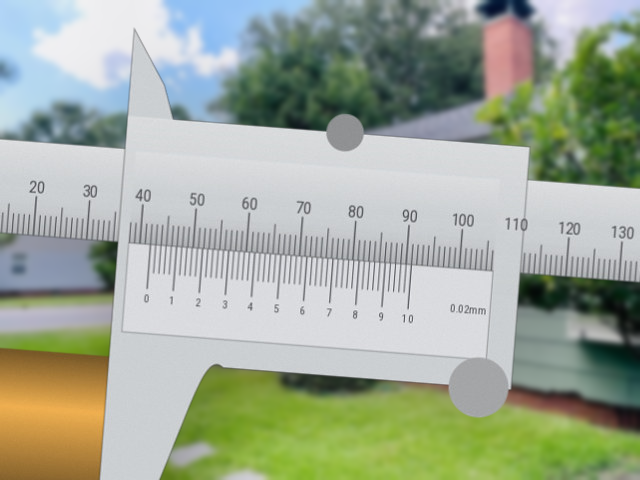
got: 42.0 mm
